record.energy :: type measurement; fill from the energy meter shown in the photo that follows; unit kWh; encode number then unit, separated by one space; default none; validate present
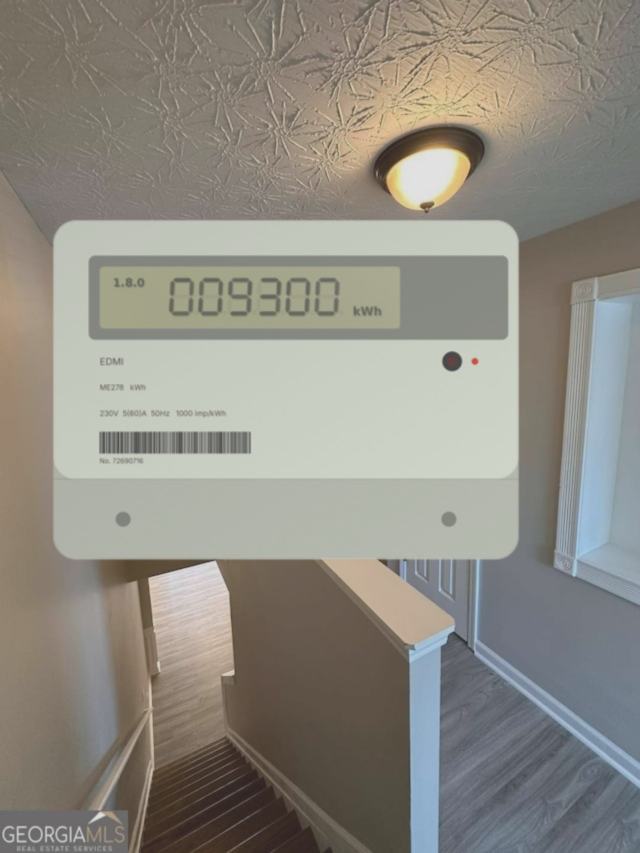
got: 9300 kWh
